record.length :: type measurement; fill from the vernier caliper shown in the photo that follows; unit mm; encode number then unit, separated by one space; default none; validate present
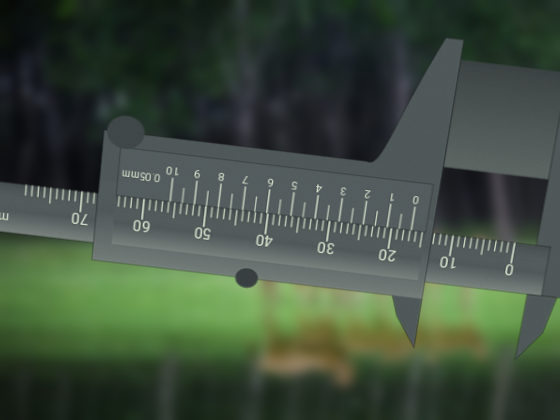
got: 16.8 mm
